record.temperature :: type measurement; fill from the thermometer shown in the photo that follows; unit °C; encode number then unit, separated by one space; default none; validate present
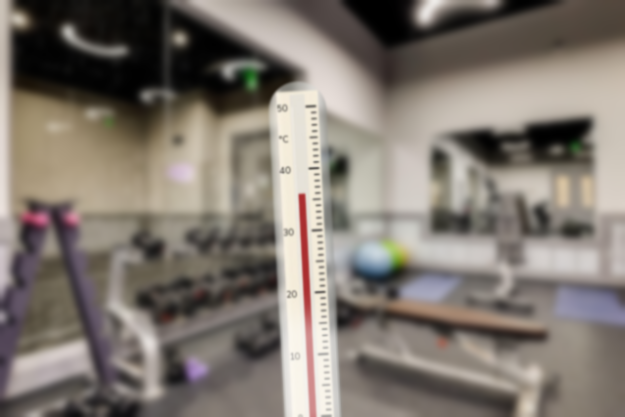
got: 36 °C
